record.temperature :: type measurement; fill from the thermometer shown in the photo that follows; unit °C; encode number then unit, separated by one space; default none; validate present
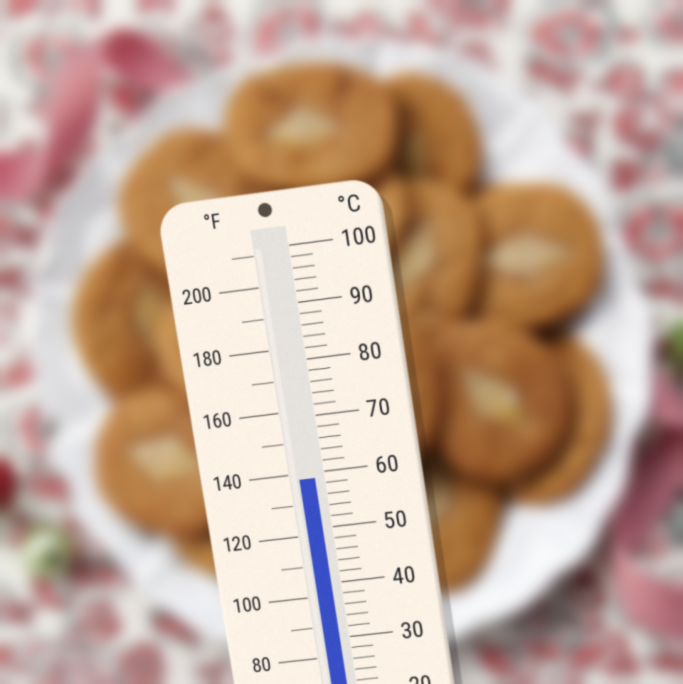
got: 59 °C
